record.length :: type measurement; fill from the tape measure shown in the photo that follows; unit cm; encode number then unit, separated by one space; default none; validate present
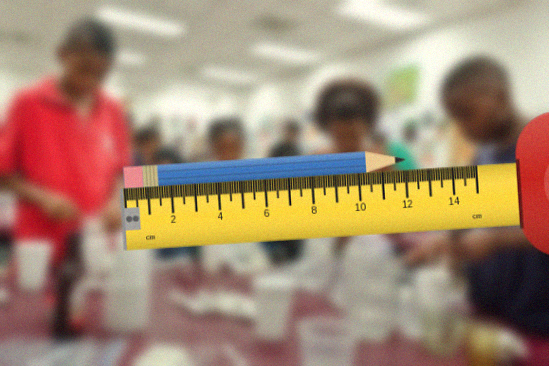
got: 12 cm
